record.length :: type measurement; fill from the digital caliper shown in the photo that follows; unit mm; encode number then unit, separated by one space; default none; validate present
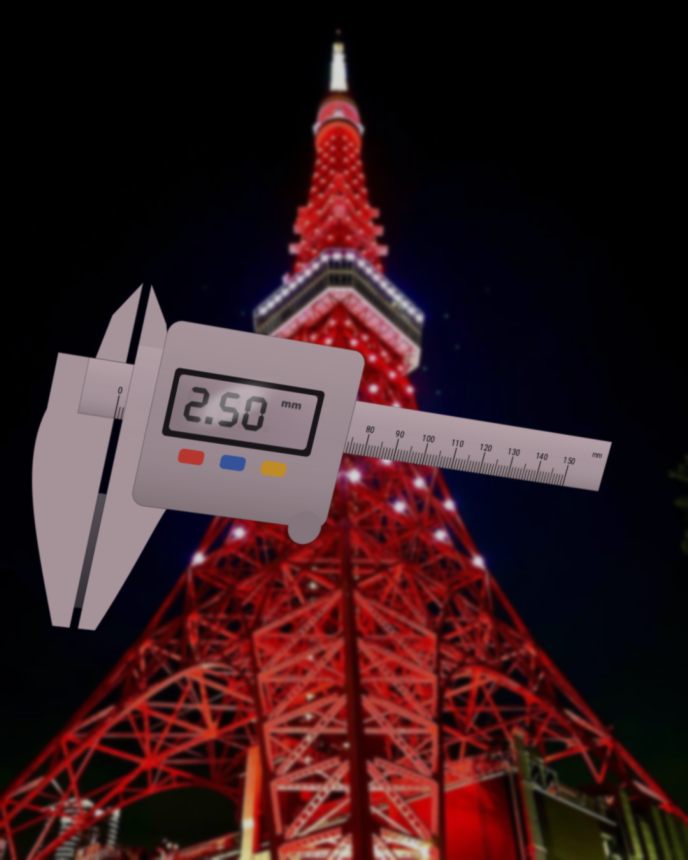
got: 2.50 mm
